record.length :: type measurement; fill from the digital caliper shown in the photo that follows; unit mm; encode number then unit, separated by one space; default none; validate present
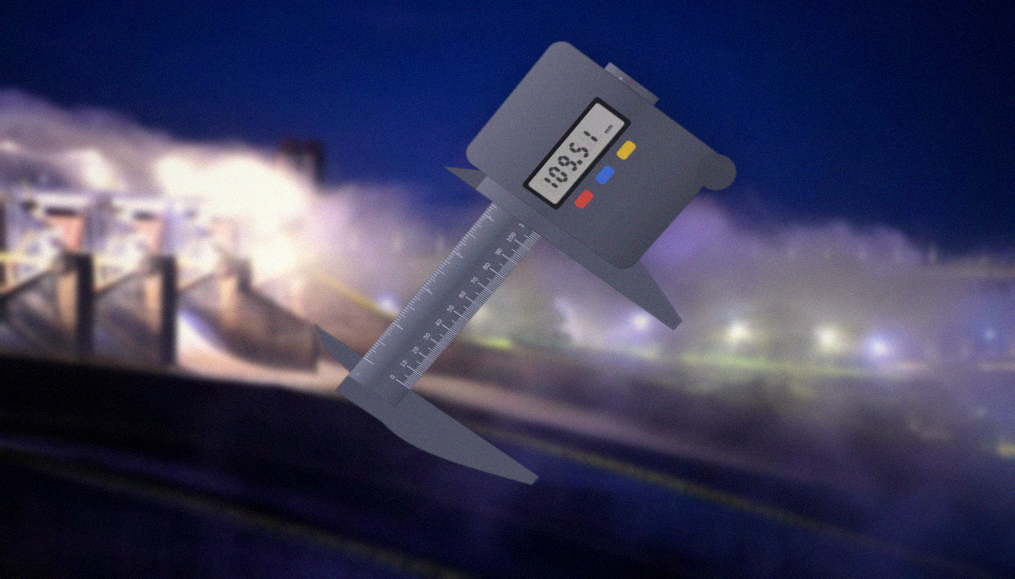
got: 109.51 mm
